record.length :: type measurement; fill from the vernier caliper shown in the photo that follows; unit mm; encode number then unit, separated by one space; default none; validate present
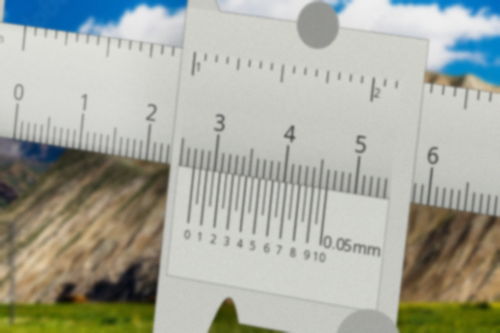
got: 27.0 mm
